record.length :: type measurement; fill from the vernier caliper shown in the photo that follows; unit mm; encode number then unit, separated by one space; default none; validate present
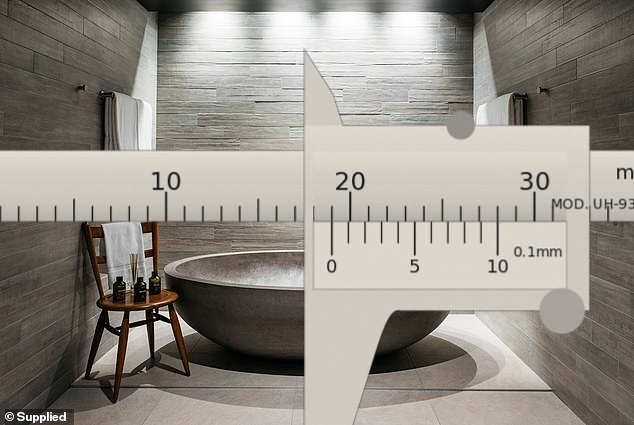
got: 19.0 mm
